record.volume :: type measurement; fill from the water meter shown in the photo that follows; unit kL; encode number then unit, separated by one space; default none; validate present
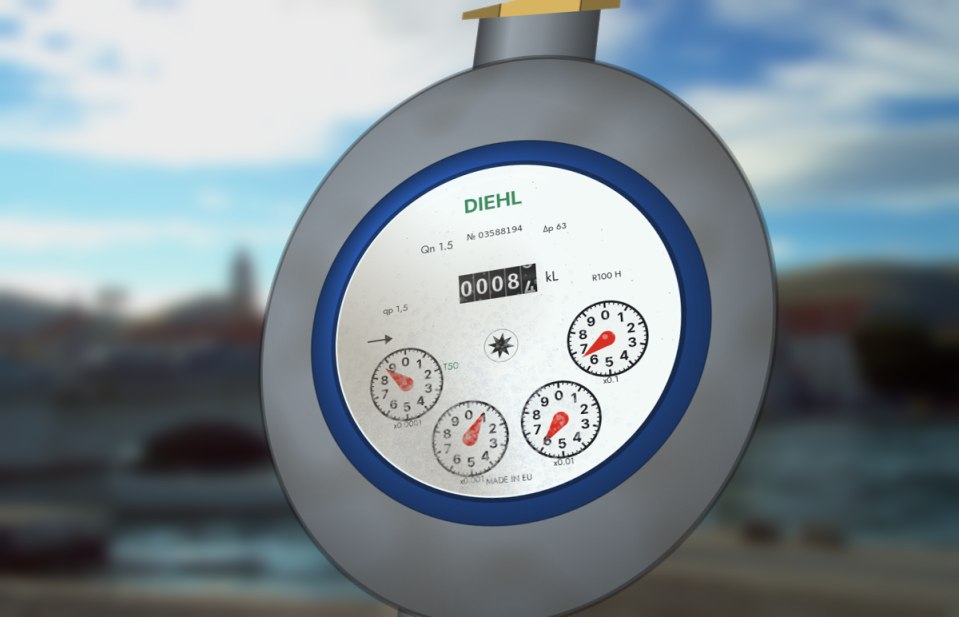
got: 83.6608 kL
